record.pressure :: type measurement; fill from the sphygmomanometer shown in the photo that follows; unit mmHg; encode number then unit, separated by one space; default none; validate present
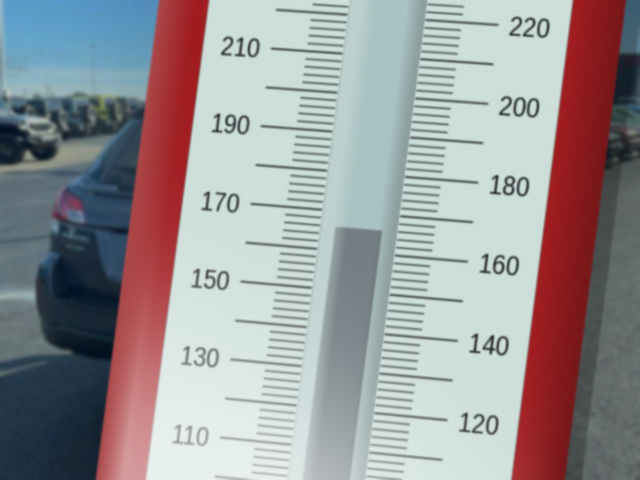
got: 166 mmHg
